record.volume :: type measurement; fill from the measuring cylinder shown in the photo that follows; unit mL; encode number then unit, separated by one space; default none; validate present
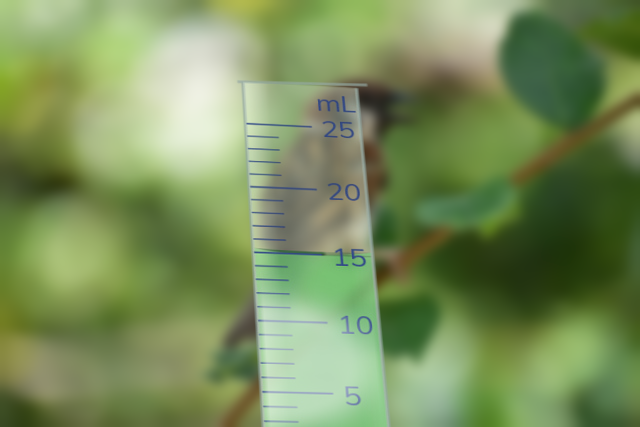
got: 15 mL
